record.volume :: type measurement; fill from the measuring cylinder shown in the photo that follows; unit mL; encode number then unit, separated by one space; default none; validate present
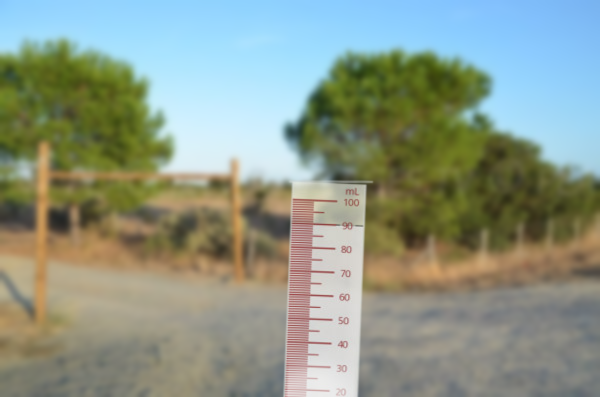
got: 90 mL
